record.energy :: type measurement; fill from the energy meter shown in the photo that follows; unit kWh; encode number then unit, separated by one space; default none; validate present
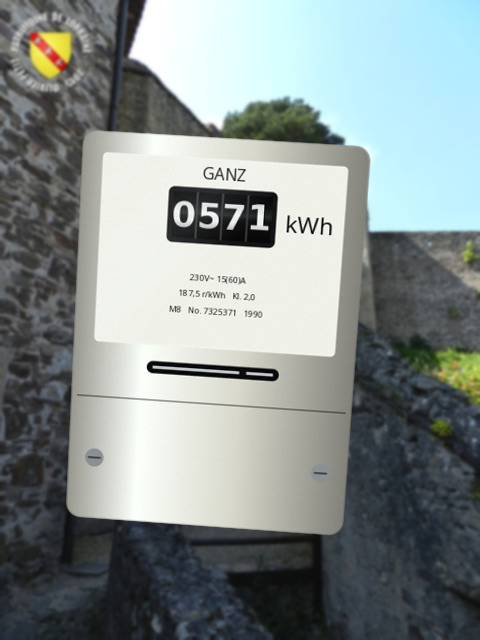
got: 571 kWh
